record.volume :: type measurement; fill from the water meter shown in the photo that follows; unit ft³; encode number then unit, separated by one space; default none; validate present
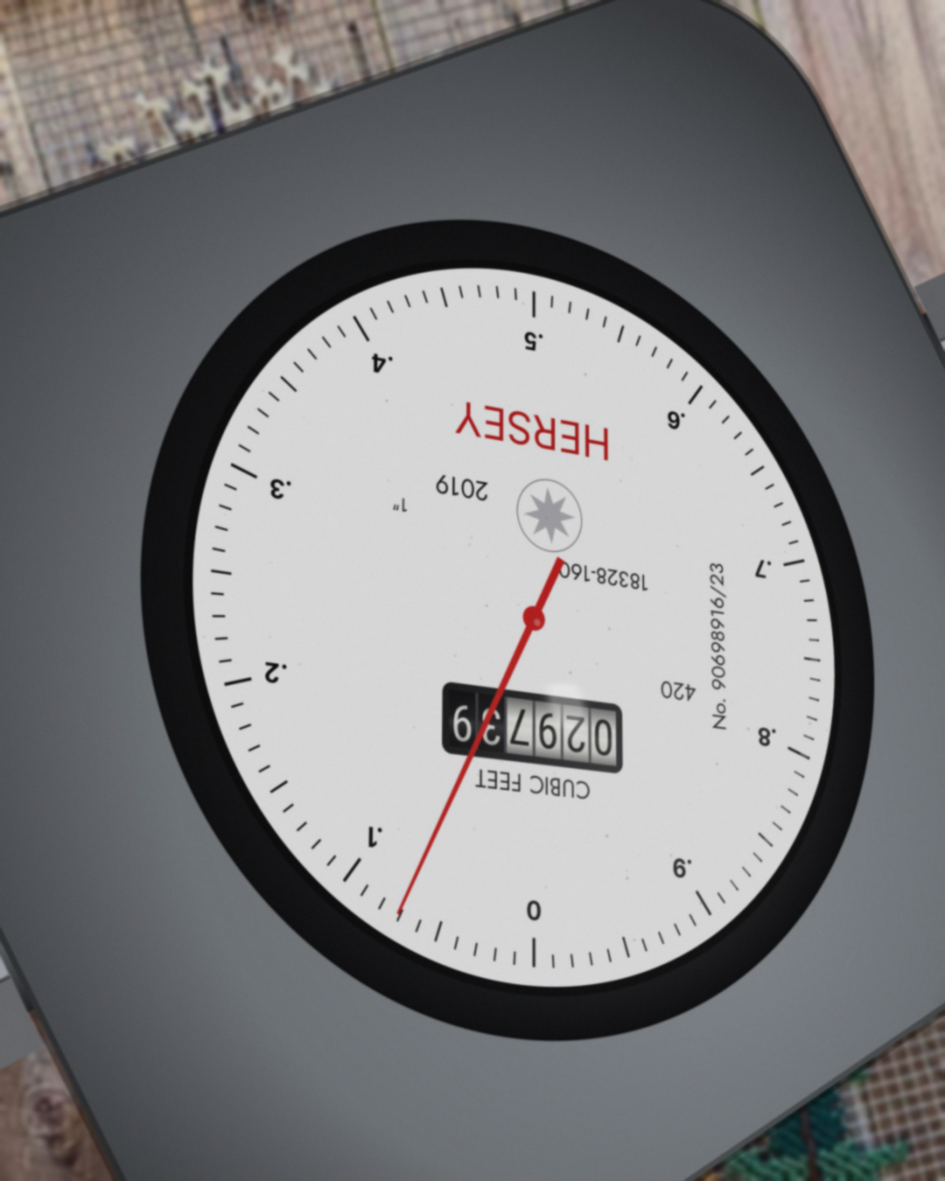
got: 29739.07 ft³
